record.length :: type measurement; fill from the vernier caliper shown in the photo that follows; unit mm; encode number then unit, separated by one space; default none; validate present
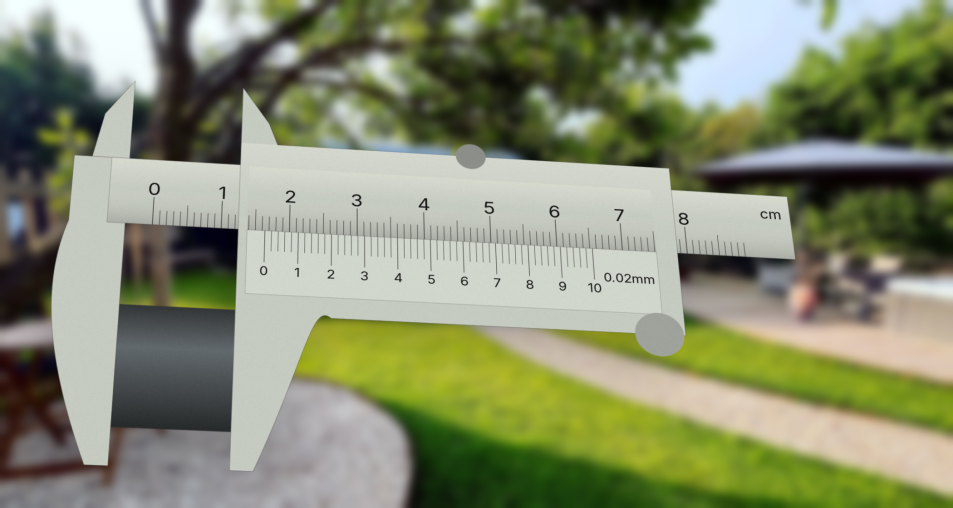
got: 16.4 mm
